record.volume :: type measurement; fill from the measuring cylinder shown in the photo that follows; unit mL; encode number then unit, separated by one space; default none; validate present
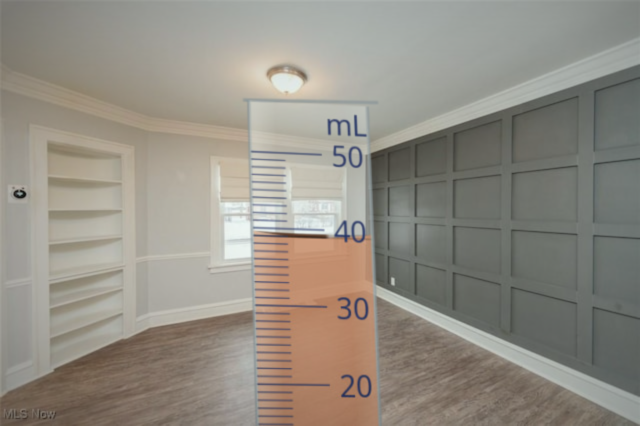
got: 39 mL
